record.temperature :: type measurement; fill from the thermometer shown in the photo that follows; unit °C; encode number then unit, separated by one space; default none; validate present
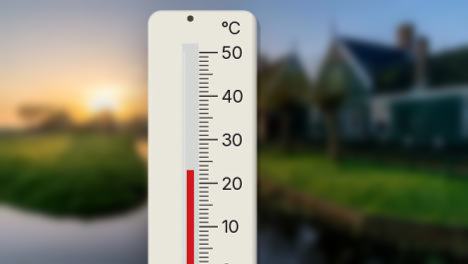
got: 23 °C
